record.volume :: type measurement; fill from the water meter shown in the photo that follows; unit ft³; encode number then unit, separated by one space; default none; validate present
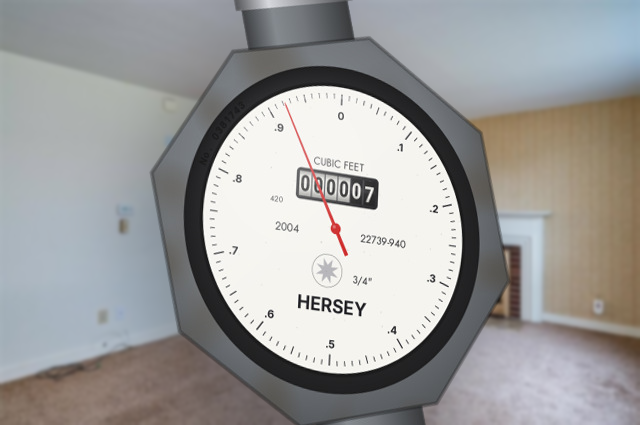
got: 6.92 ft³
